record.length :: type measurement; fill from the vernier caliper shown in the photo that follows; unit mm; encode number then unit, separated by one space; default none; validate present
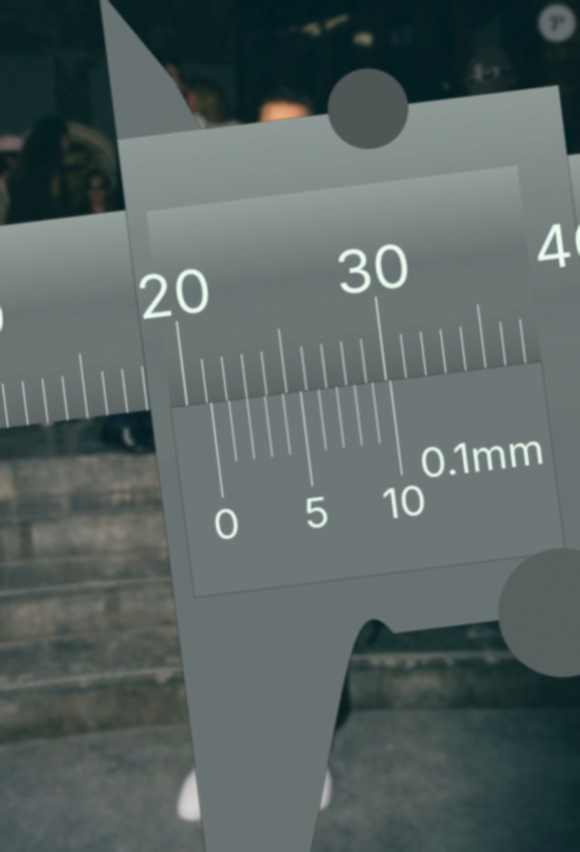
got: 21.2 mm
